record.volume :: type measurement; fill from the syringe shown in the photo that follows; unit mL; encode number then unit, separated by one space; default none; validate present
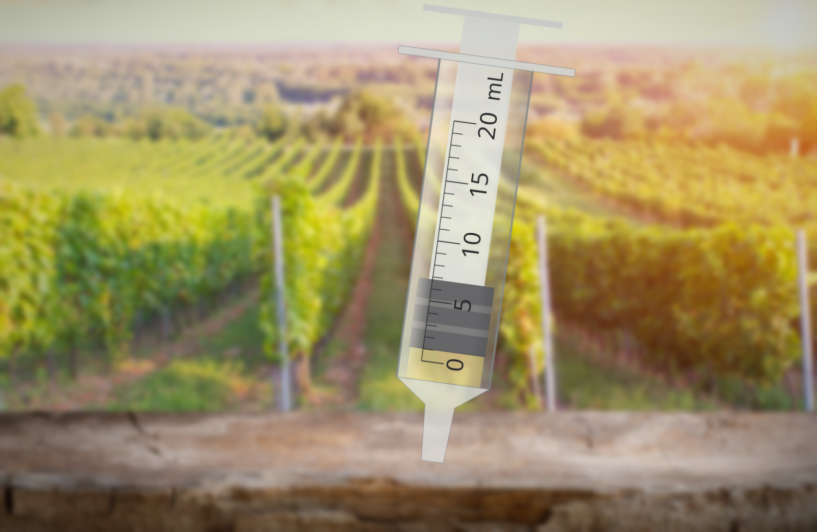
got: 1 mL
